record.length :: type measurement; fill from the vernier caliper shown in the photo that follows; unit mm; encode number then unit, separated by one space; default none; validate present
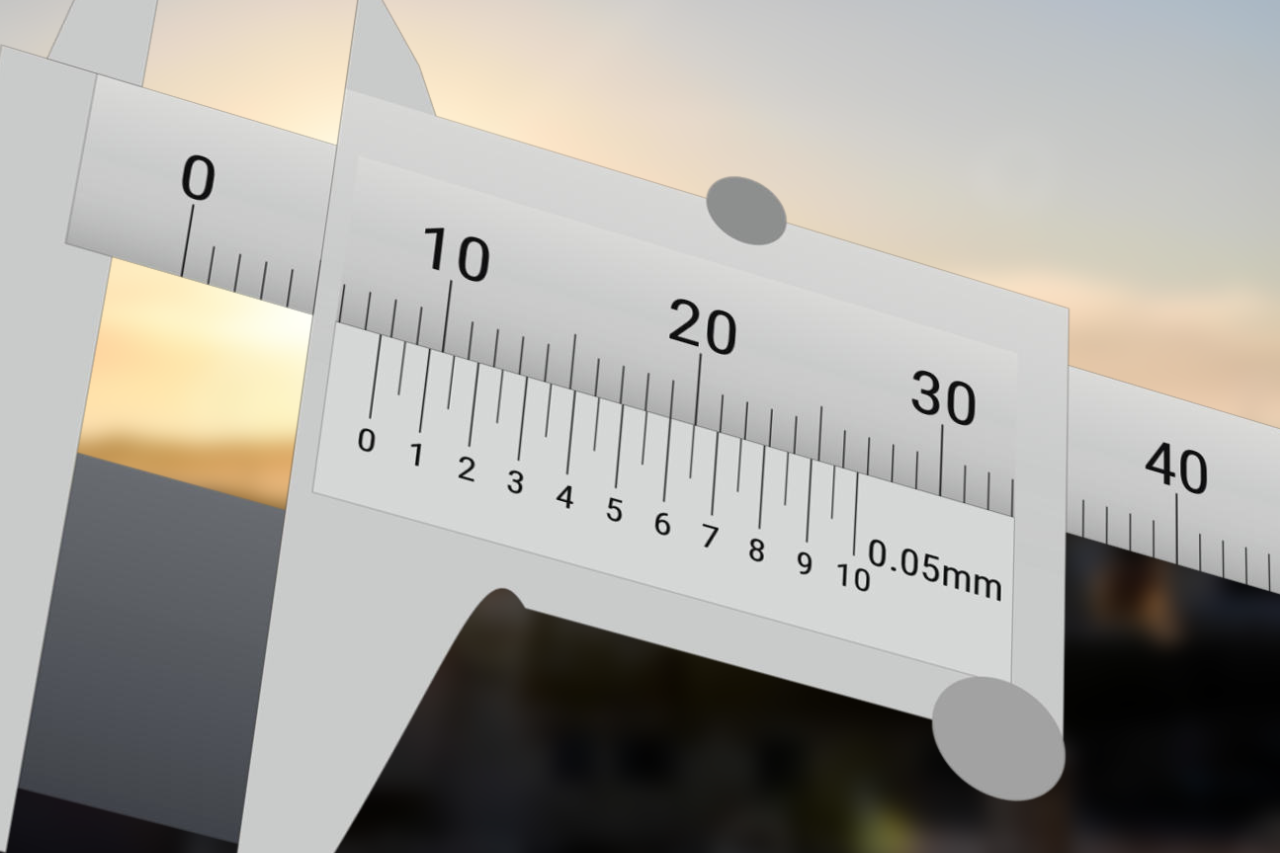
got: 7.60 mm
